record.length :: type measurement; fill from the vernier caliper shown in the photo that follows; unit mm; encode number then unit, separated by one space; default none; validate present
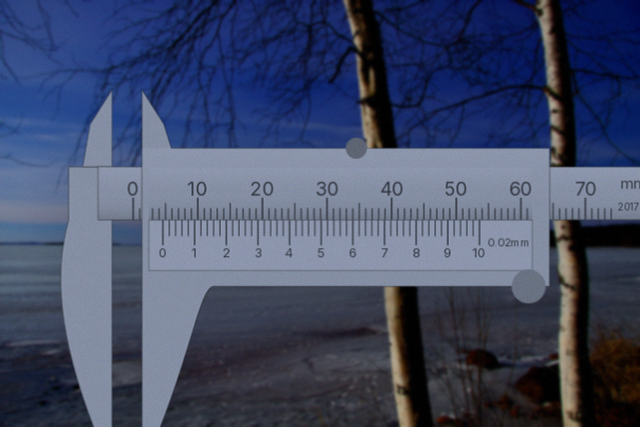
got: 4.6 mm
